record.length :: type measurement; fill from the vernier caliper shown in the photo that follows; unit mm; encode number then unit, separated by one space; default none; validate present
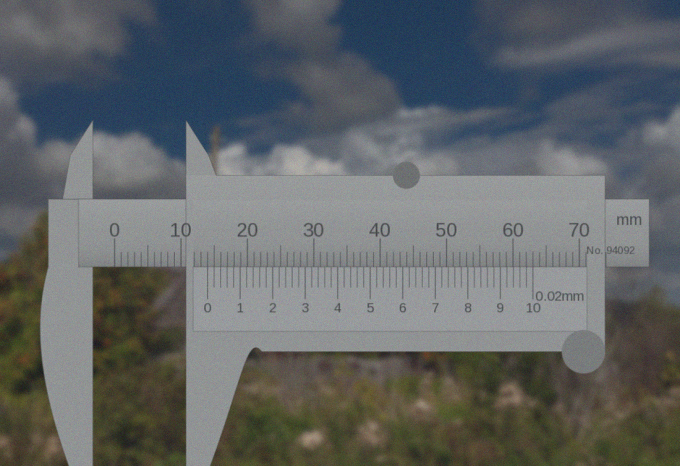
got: 14.0 mm
